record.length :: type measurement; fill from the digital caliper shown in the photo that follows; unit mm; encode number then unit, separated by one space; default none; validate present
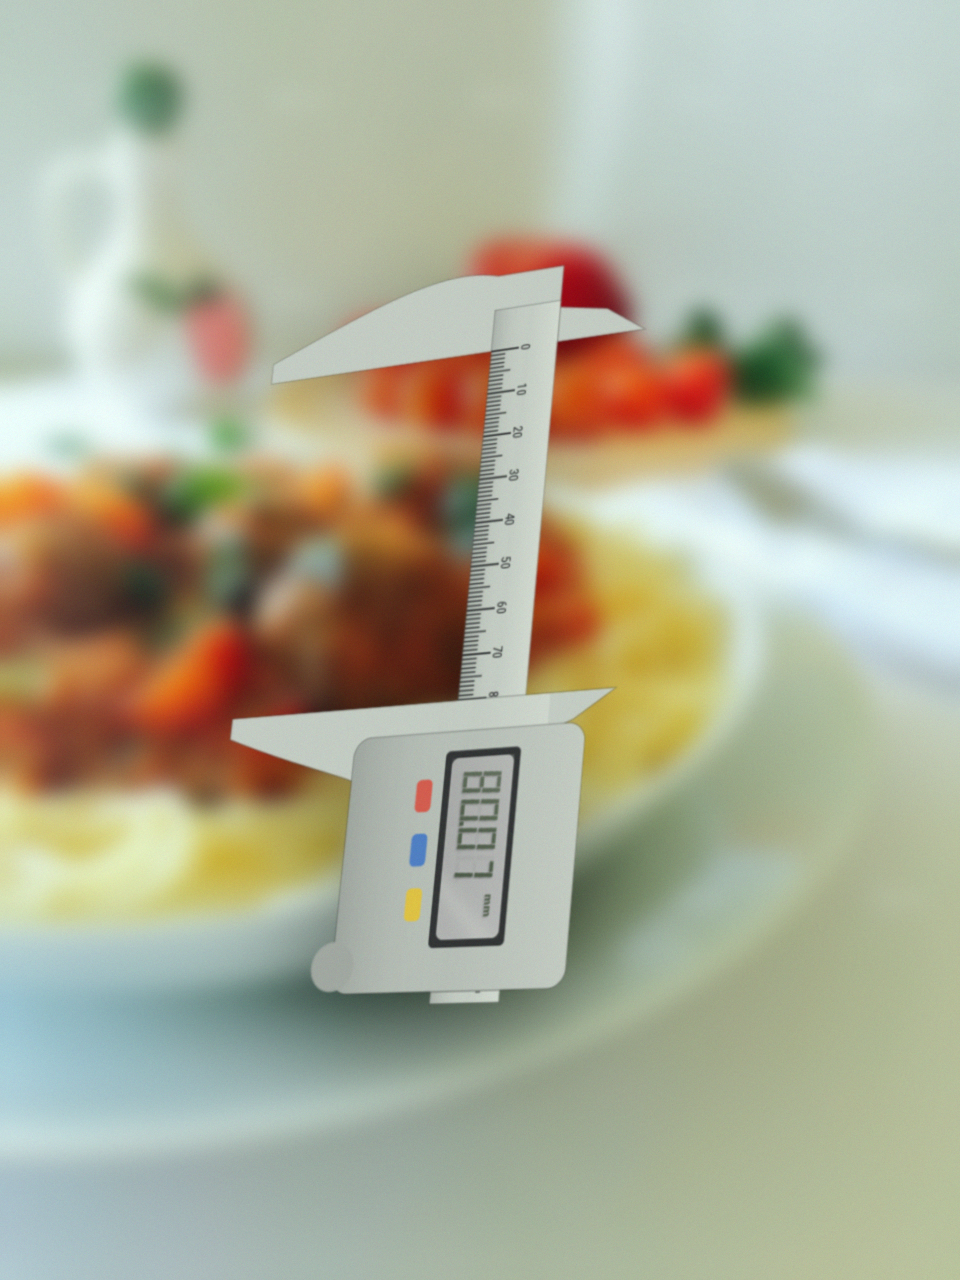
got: 80.07 mm
